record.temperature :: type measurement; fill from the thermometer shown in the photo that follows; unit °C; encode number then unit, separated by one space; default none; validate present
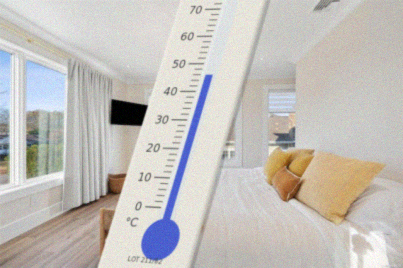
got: 46 °C
